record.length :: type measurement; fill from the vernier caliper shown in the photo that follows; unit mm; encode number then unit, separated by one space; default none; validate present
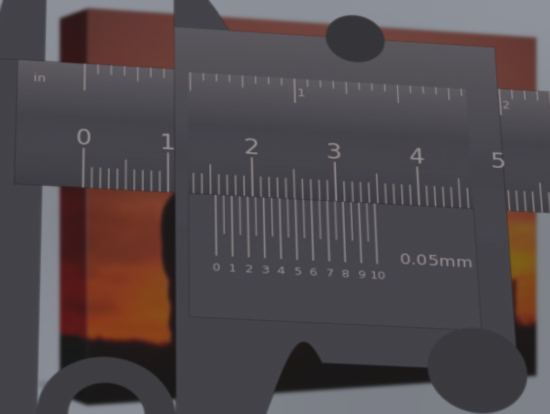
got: 15.6 mm
